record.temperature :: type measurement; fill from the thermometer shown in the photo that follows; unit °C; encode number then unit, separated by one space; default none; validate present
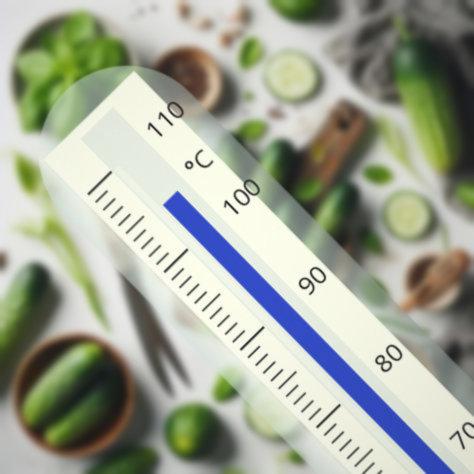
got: 104.5 °C
